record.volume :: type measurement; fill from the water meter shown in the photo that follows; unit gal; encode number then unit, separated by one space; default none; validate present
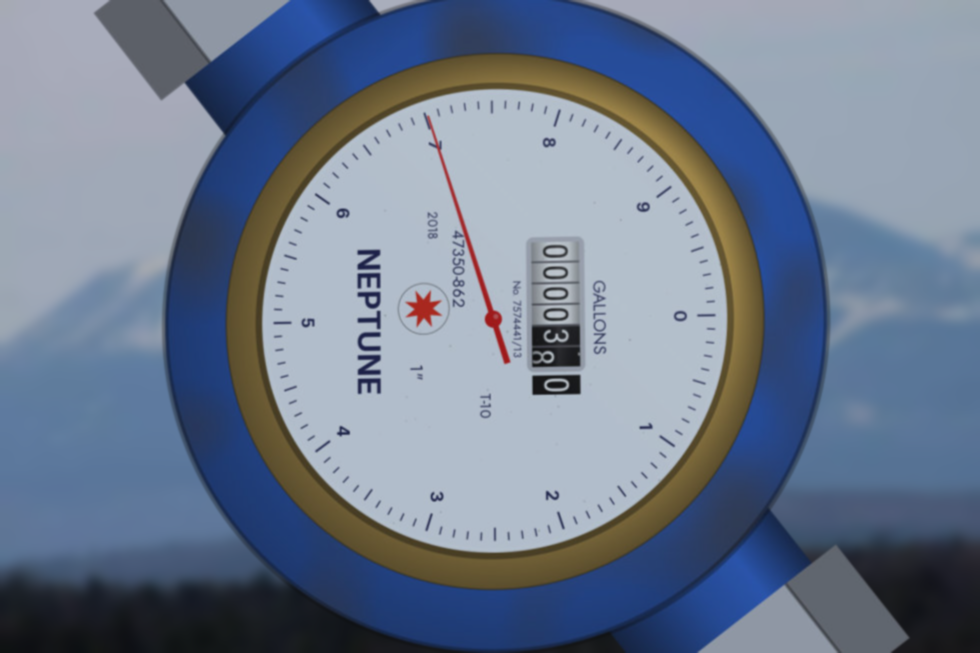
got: 377.0 gal
